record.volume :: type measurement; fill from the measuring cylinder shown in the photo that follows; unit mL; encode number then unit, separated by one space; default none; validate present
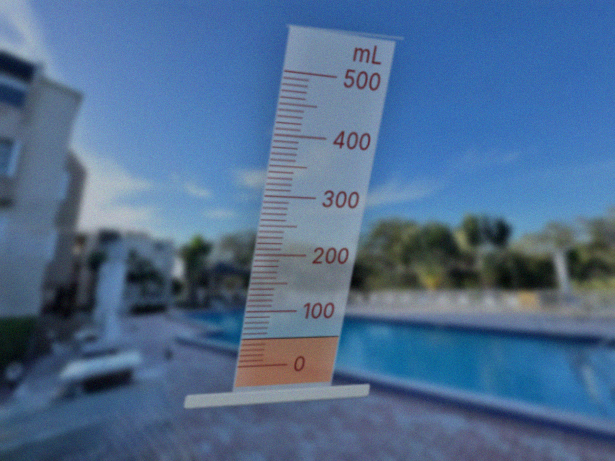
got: 50 mL
